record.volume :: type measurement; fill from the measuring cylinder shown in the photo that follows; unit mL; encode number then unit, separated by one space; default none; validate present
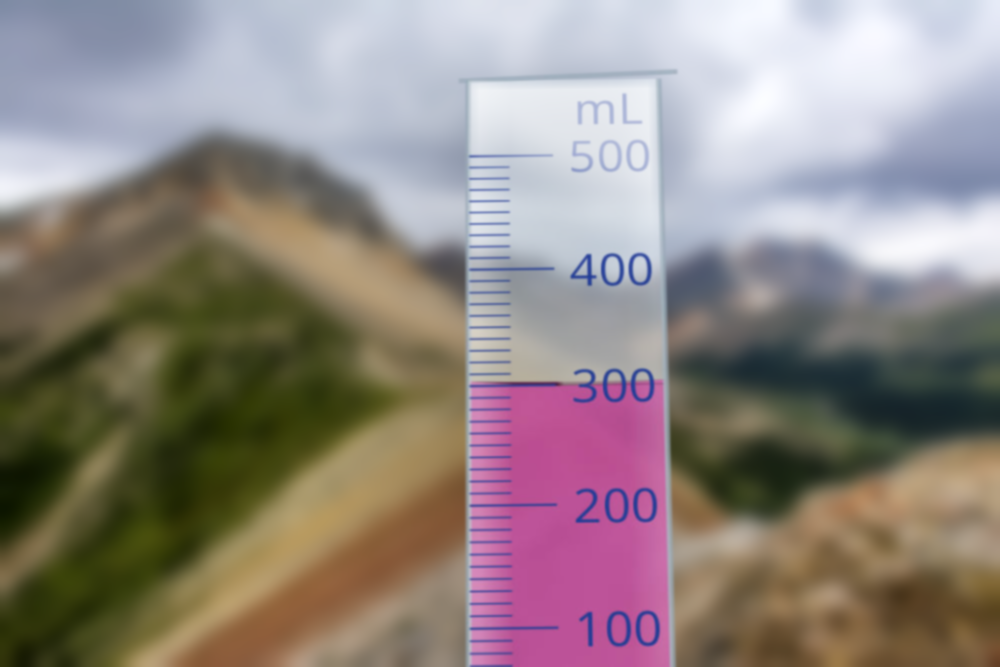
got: 300 mL
